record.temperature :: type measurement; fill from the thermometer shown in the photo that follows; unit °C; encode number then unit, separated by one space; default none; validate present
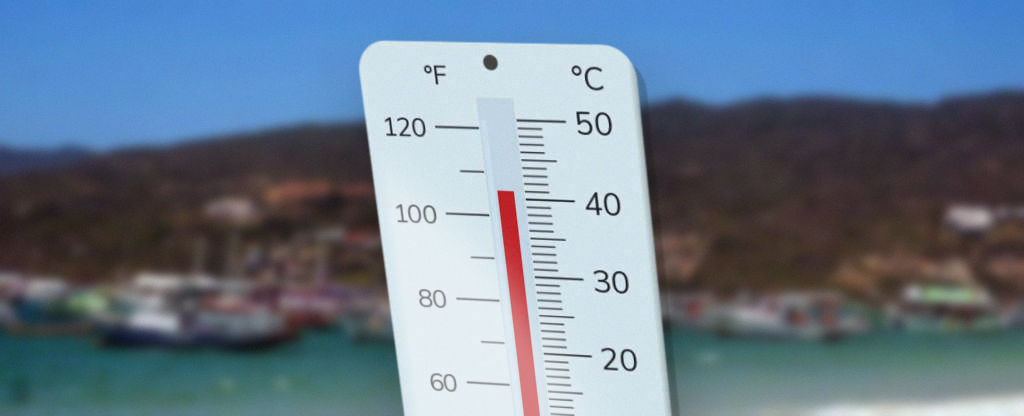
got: 41 °C
